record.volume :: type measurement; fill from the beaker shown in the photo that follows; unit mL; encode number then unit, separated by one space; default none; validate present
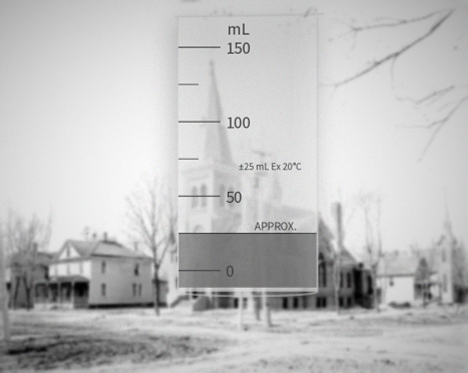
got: 25 mL
